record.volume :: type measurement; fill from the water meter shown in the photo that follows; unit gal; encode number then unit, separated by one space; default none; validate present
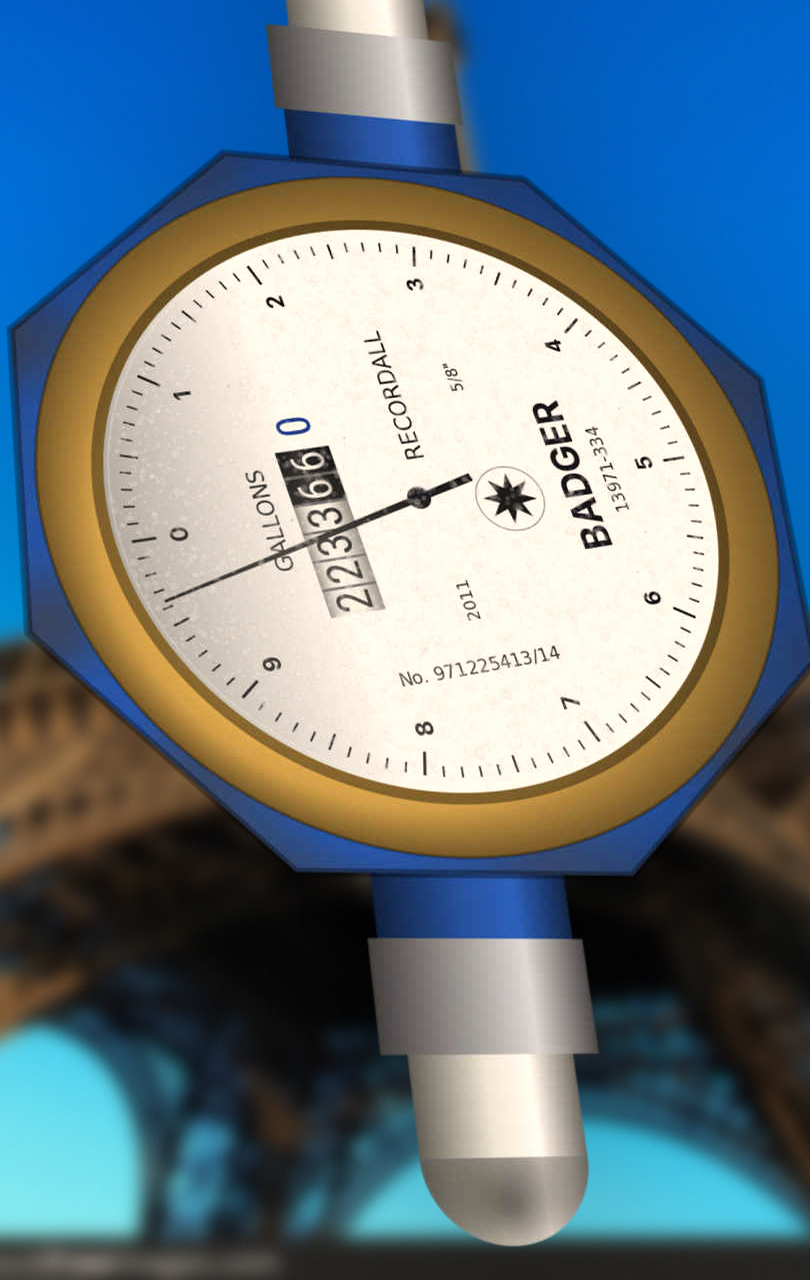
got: 2233659.6 gal
